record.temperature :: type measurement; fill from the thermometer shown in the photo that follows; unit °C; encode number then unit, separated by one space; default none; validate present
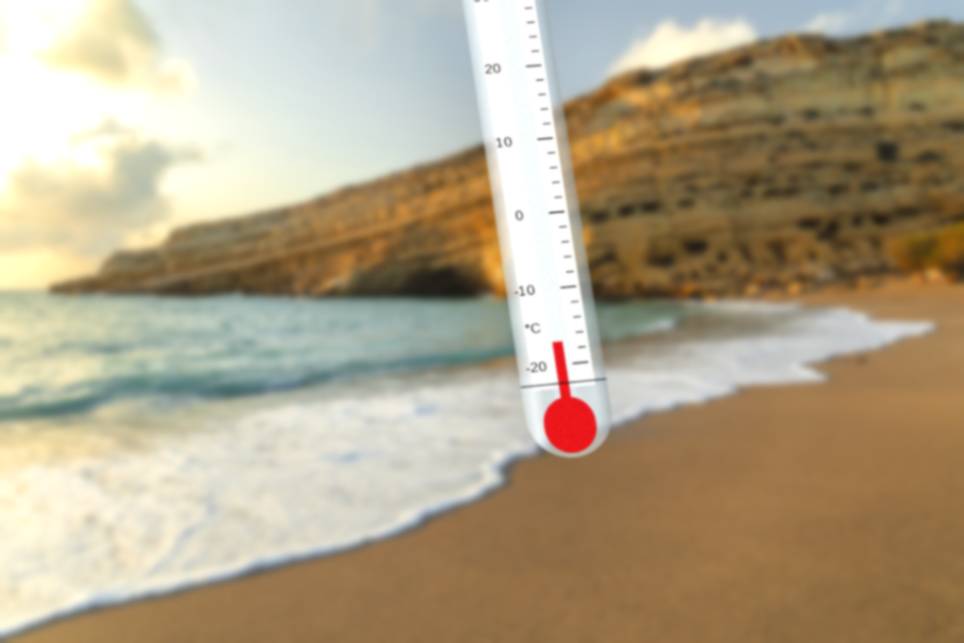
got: -17 °C
